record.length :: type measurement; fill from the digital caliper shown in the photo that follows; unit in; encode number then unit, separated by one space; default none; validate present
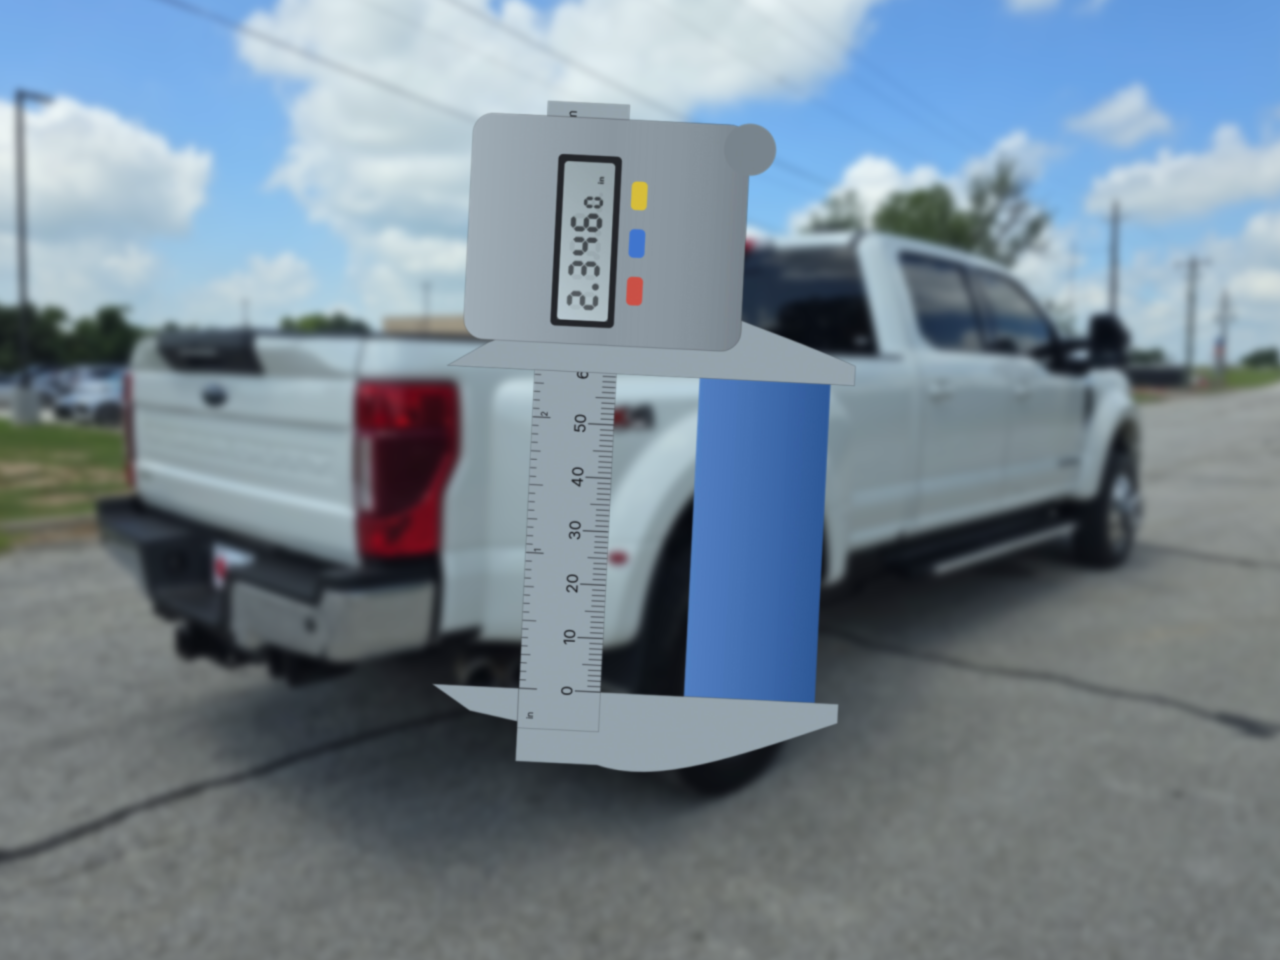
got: 2.3460 in
